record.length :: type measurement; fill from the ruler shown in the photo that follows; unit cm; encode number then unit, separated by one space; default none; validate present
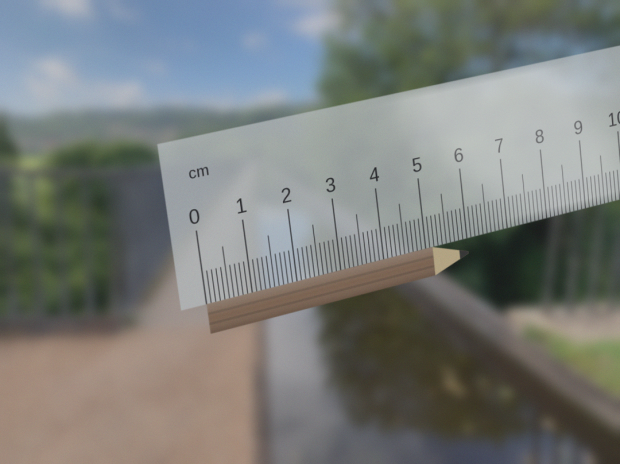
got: 6 cm
